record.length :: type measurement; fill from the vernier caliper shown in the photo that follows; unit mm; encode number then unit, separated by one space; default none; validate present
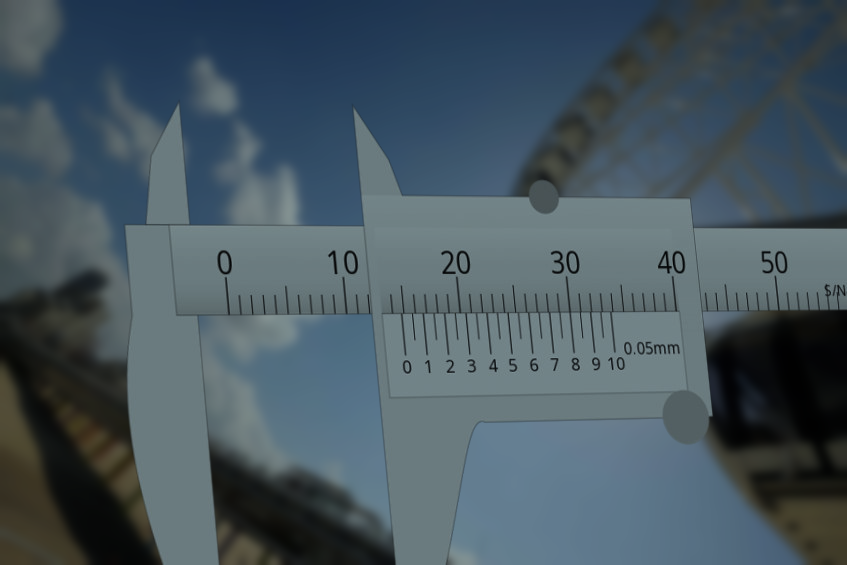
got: 14.8 mm
